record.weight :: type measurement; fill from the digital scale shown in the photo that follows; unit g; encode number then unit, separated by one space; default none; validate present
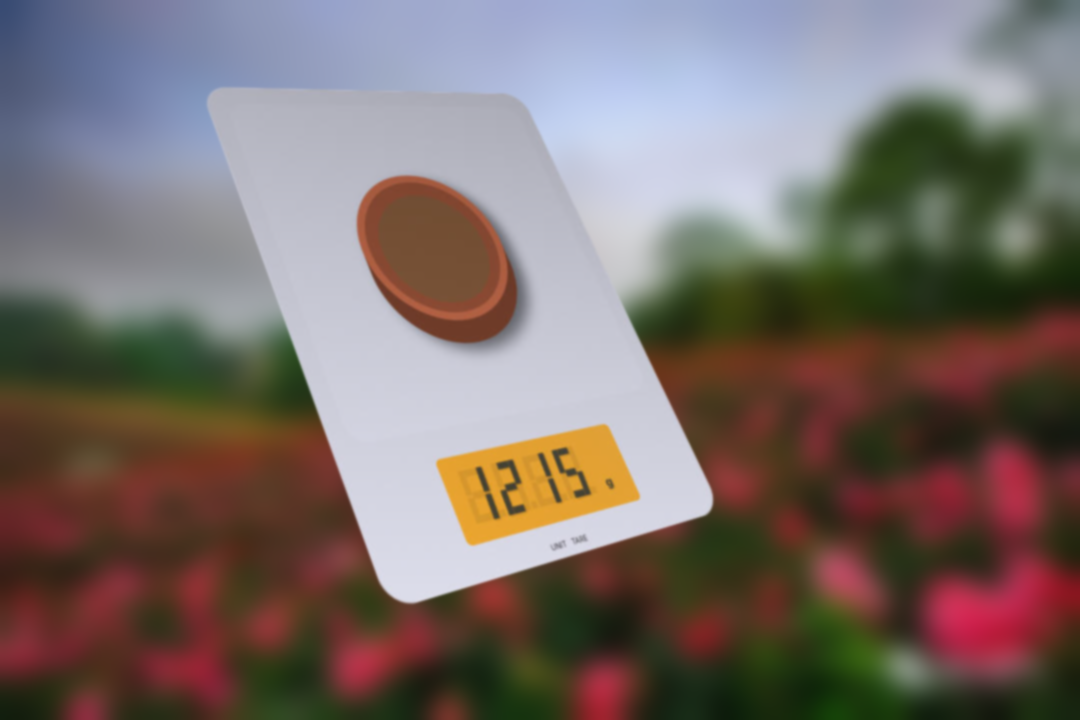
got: 1215 g
